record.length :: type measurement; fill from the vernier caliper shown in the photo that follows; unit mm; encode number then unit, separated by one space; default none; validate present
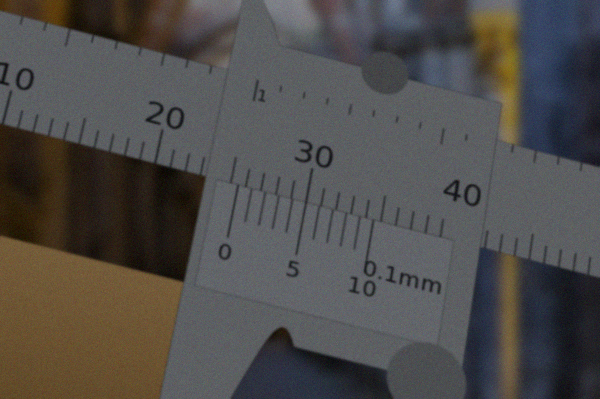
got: 25.5 mm
